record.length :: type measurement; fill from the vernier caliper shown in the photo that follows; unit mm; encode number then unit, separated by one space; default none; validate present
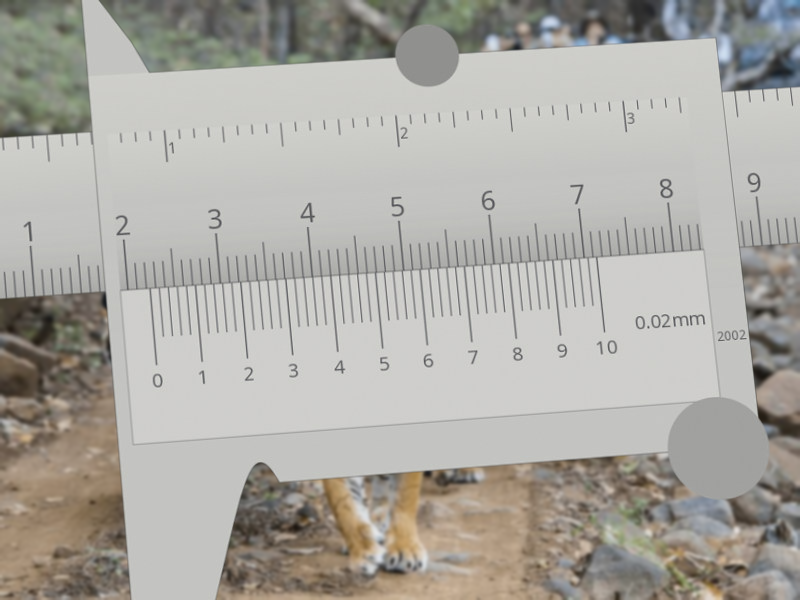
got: 22.4 mm
